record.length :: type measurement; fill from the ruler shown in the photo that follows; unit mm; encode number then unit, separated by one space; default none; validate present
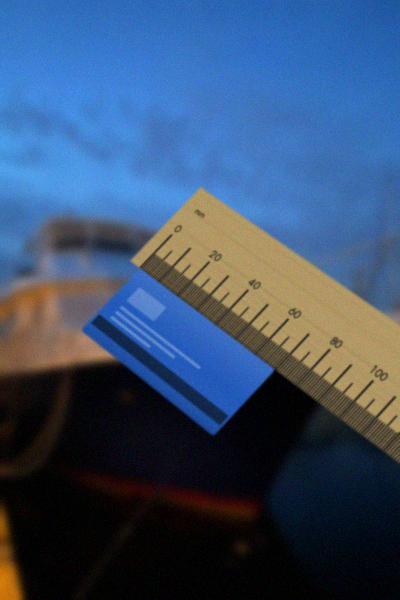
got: 70 mm
